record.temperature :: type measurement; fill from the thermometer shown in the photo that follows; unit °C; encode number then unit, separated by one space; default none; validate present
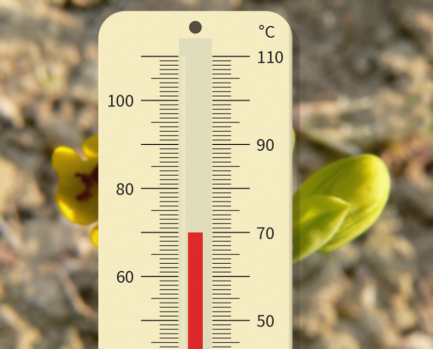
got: 70 °C
